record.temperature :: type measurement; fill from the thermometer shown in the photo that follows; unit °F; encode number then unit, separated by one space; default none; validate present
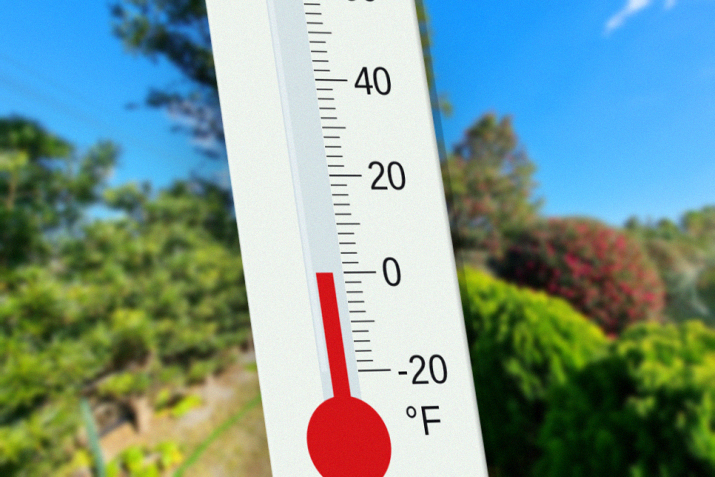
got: 0 °F
